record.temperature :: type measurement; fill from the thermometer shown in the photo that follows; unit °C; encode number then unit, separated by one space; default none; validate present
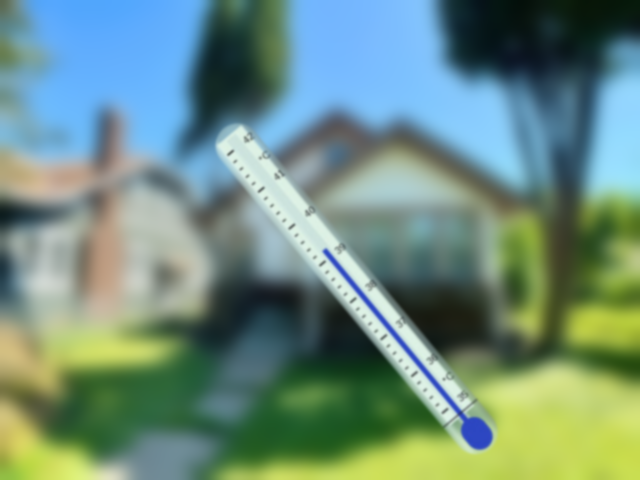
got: 39.2 °C
